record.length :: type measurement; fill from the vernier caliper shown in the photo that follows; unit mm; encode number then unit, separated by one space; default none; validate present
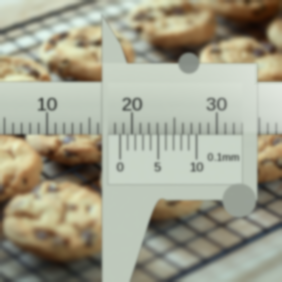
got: 18.6 mm
